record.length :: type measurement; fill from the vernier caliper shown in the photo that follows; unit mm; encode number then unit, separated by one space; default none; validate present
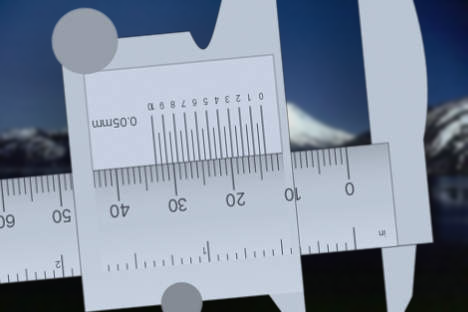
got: 14.0 mm
